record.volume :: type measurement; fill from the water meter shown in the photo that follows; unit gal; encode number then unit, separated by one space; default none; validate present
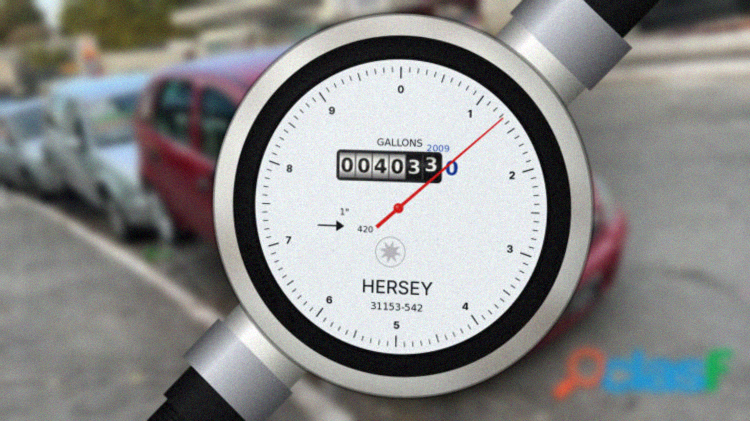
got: 40331.3 gal
